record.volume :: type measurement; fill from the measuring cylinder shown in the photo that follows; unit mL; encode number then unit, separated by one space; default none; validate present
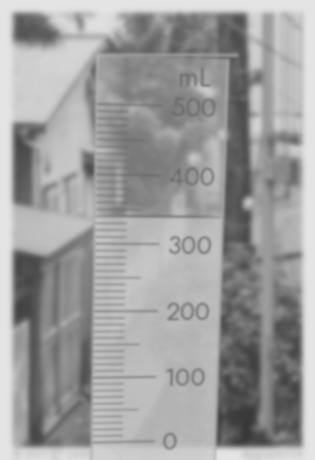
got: 340 mL
